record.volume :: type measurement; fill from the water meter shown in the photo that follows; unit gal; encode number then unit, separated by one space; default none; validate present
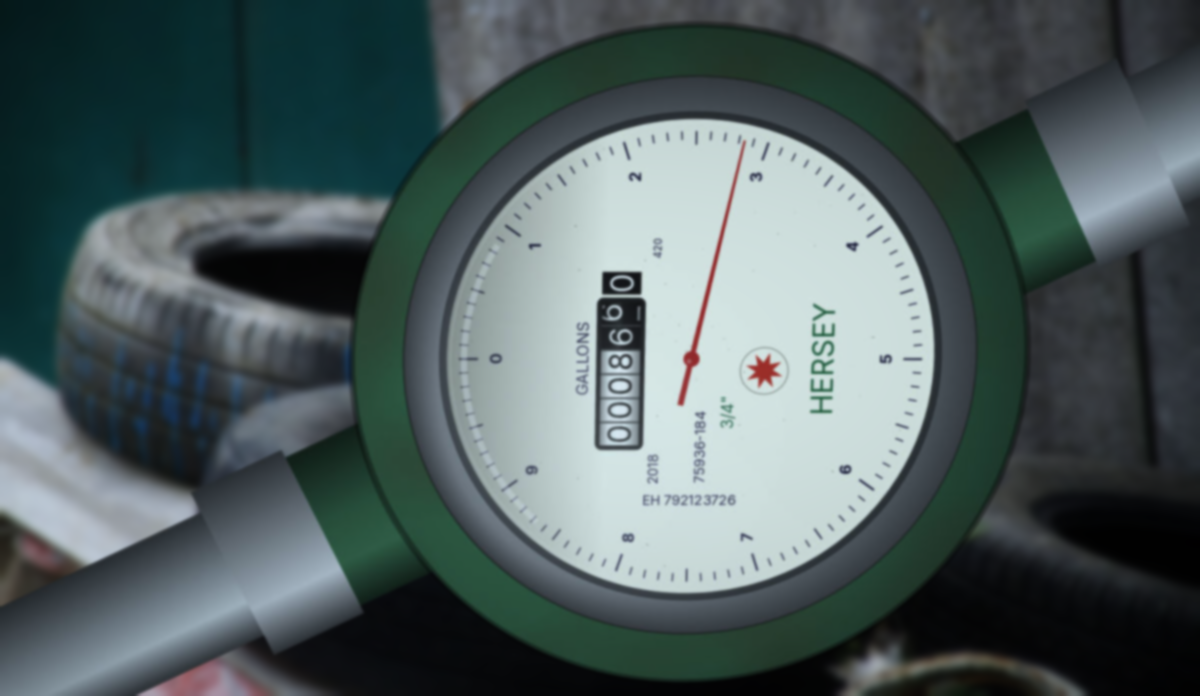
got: 8662.8 gal
